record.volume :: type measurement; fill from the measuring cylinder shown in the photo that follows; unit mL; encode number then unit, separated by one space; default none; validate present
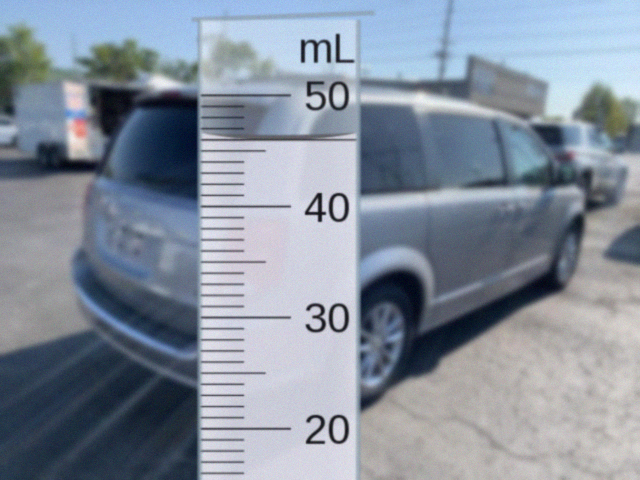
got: 46 mL
